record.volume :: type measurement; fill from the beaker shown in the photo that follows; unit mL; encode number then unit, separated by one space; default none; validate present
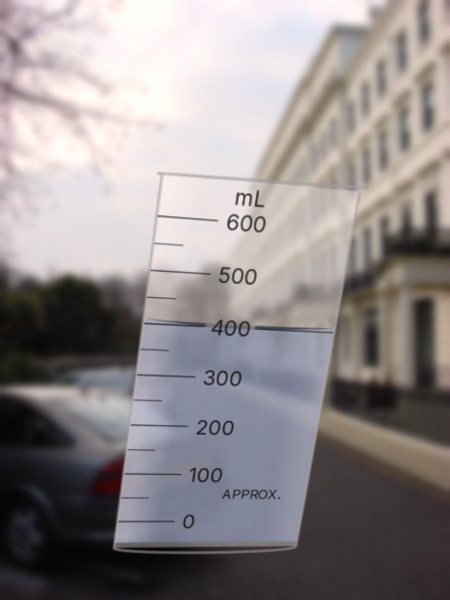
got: 400 mL
